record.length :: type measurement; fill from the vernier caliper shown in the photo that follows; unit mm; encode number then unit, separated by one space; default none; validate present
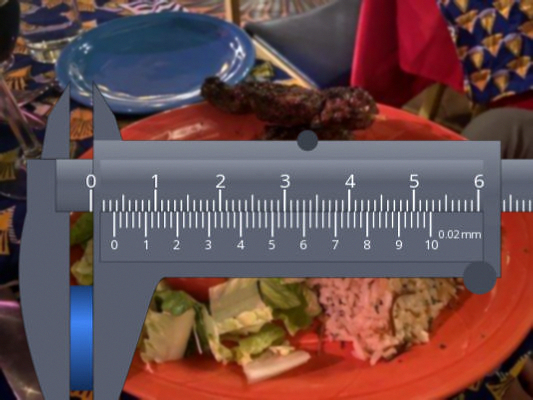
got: 3.6 mm
